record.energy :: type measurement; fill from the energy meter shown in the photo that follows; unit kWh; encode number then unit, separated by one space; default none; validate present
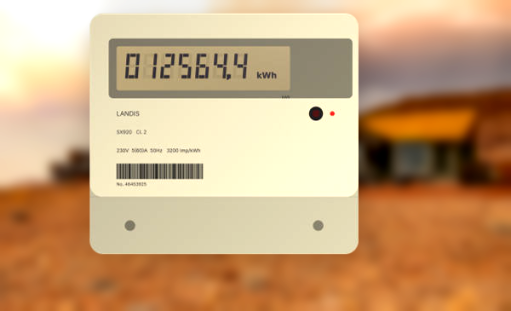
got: 12564.4 kWh
